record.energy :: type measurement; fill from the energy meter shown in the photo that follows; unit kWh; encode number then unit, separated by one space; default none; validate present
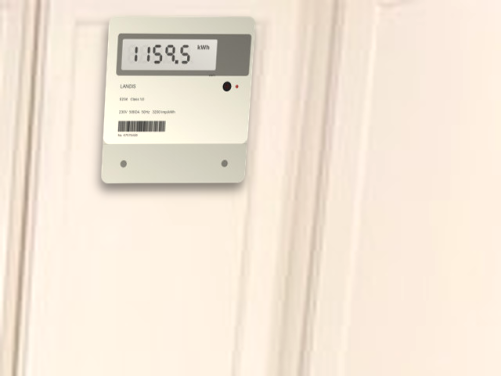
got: 1159.5 kWh
